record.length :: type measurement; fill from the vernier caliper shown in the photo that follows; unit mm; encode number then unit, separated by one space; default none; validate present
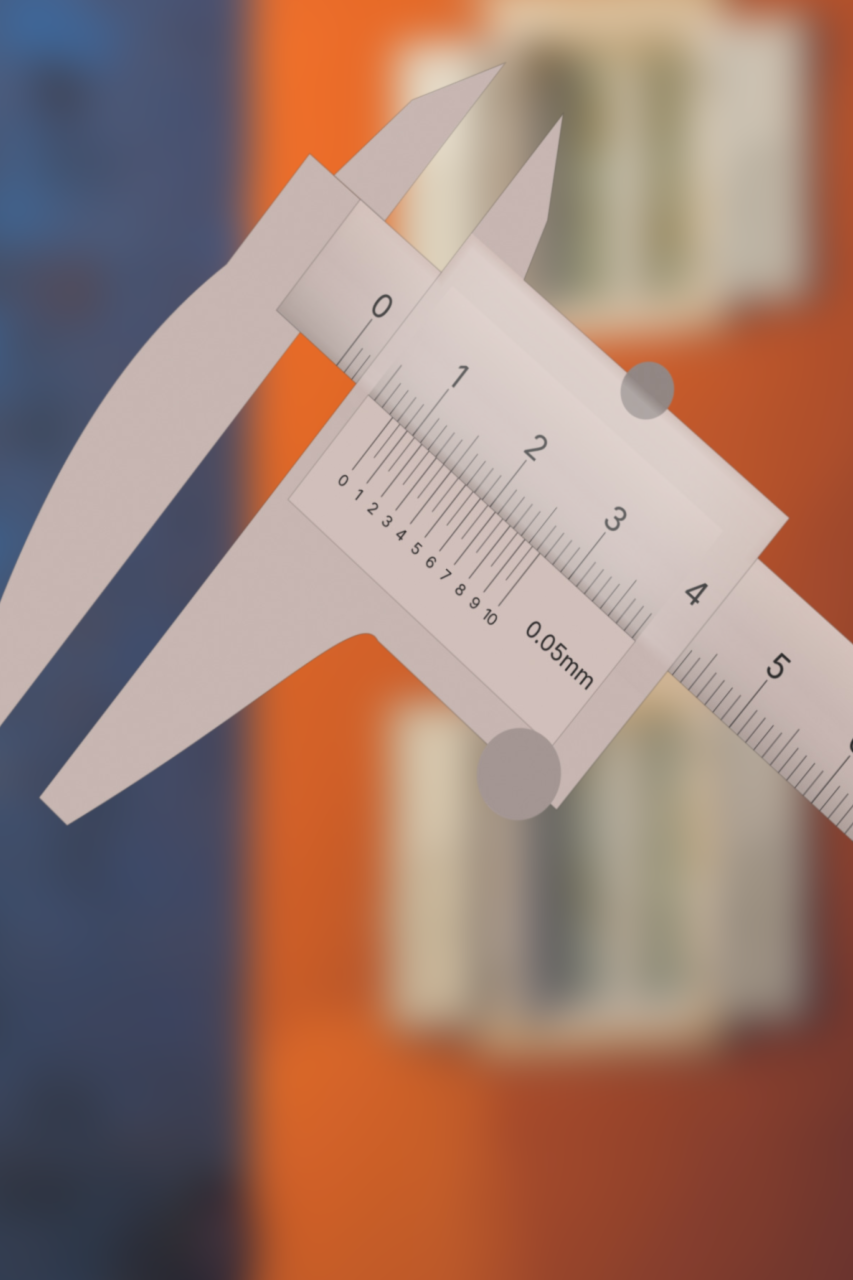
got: 7.4 mm
